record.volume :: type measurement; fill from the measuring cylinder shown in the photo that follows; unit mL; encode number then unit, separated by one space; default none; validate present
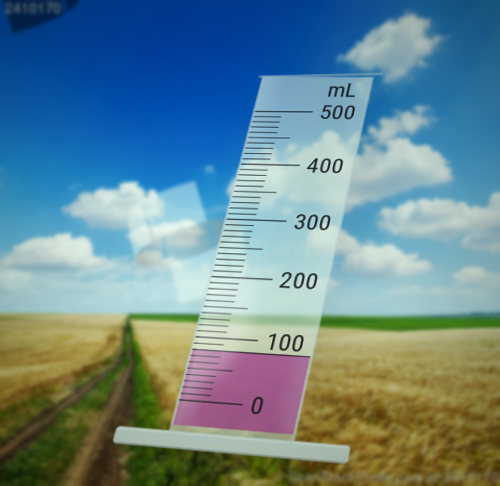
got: 80 mL
